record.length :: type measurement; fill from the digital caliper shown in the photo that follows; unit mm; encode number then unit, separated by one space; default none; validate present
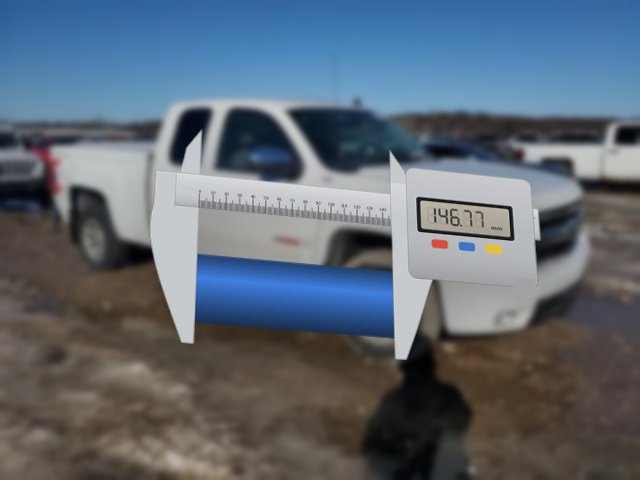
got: 146.77 mm
